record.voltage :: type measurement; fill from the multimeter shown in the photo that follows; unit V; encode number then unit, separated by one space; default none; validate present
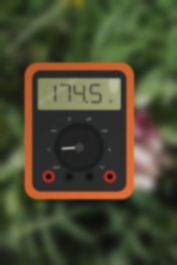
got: 174.5 V
